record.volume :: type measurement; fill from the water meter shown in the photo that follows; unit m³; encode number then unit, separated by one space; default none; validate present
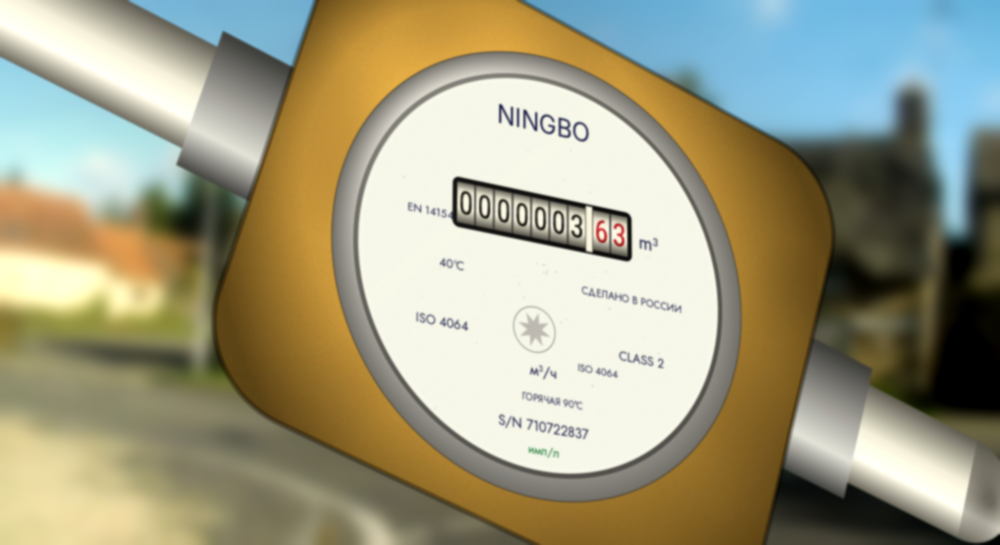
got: 3.63 m³
